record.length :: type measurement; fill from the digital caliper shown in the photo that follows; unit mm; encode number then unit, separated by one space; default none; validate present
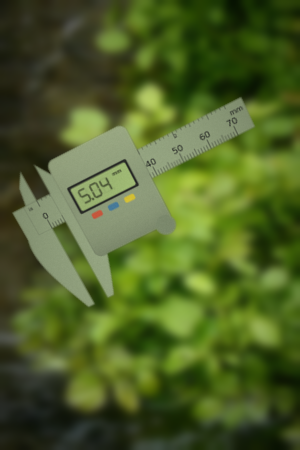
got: 5.04 mm
